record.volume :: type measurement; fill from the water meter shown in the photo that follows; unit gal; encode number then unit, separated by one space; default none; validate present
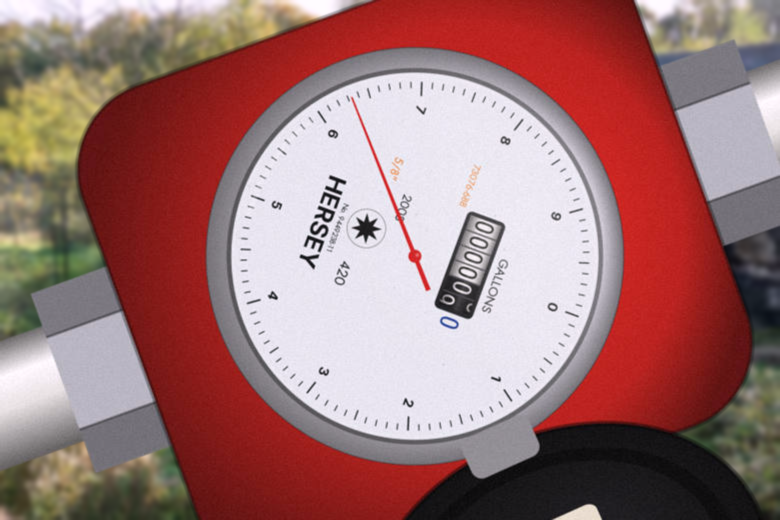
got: 86.3 gal
